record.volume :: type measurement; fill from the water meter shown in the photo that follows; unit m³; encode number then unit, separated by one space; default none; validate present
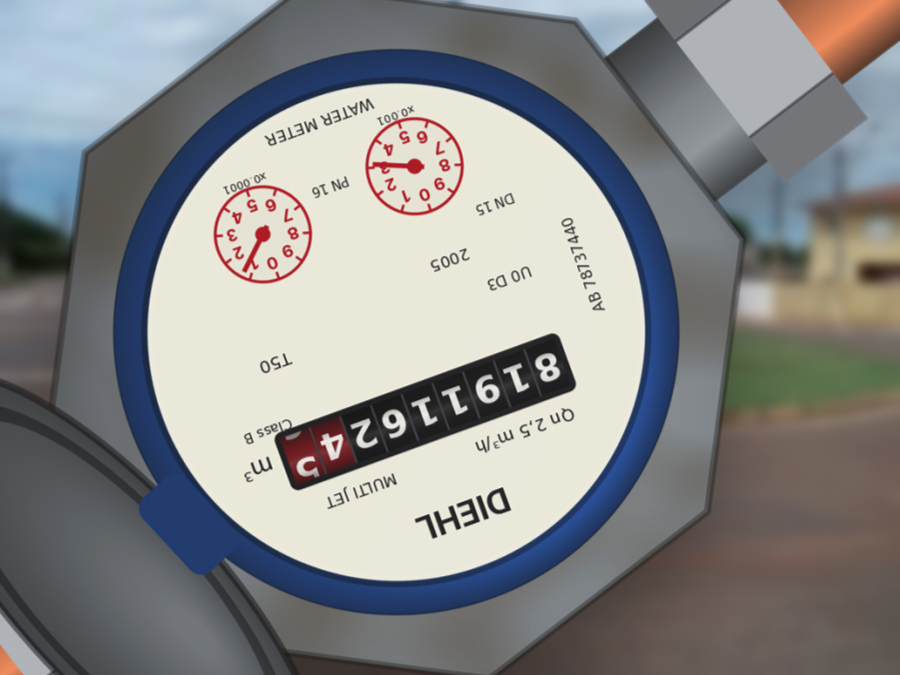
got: 8191162.4531 m³
